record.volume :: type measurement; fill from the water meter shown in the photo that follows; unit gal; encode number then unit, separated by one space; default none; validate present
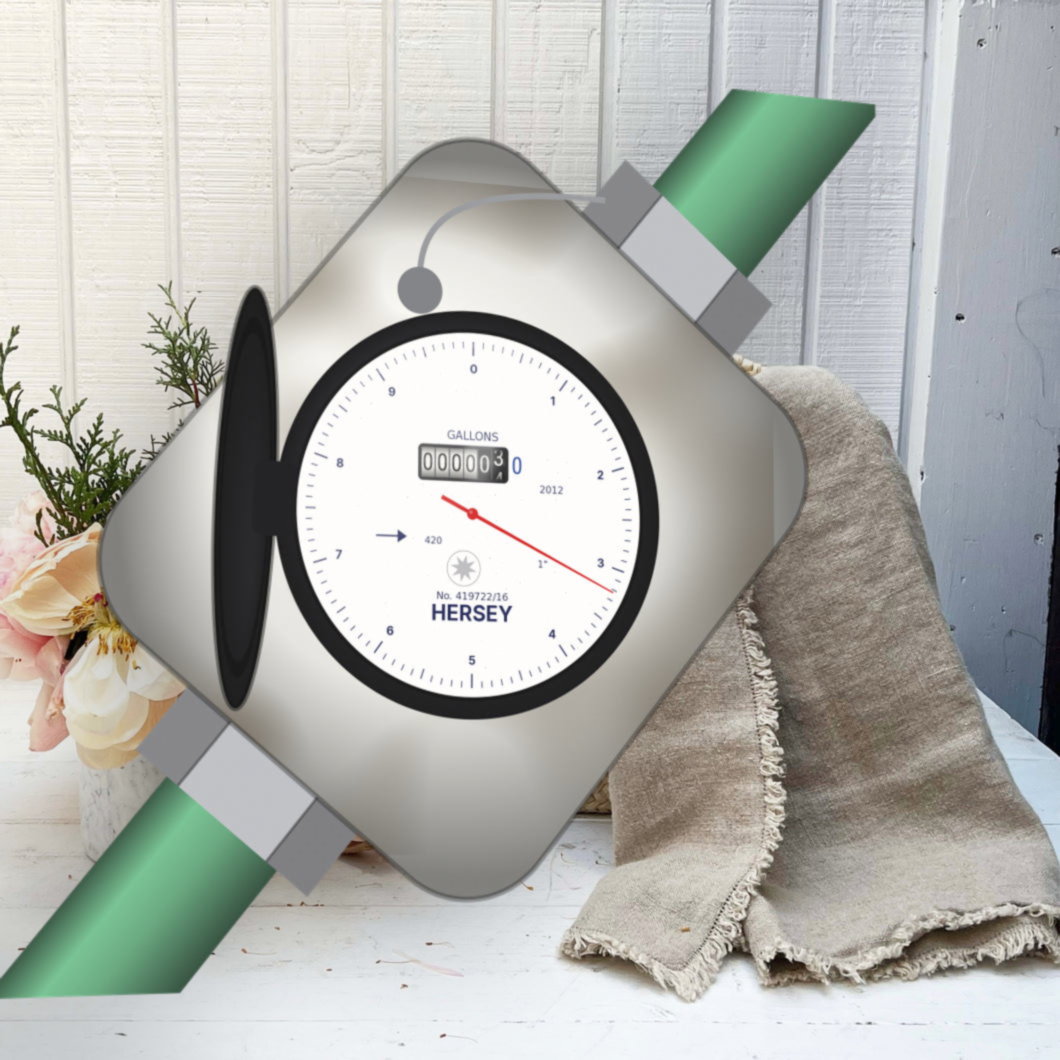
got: 33.2 gal
